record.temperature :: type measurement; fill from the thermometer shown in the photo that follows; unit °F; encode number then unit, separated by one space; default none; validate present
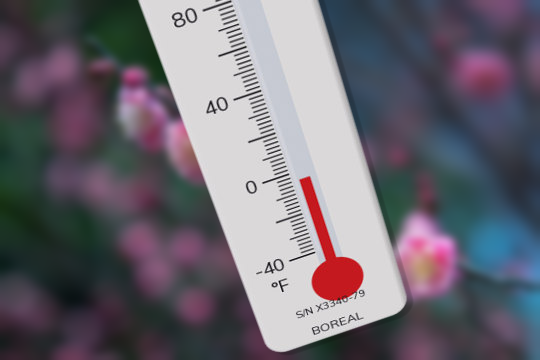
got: -4 °F
